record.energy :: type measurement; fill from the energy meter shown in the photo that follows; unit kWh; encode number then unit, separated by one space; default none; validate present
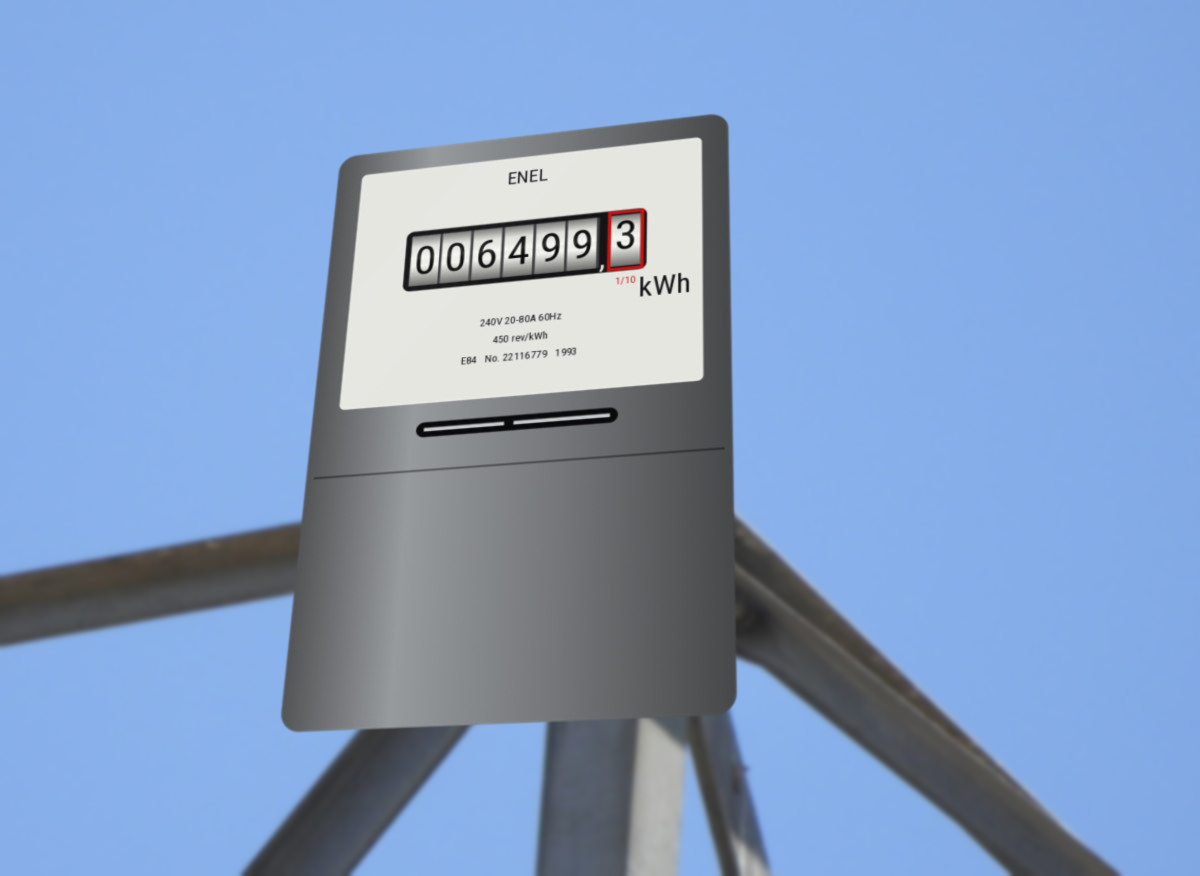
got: 6499.3 kWh
